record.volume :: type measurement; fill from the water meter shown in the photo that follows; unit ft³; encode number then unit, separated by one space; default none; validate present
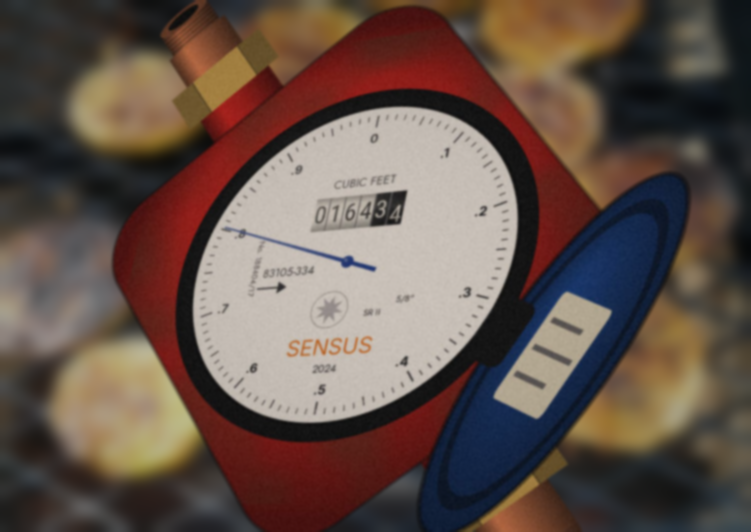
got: 16433.80 ft³
